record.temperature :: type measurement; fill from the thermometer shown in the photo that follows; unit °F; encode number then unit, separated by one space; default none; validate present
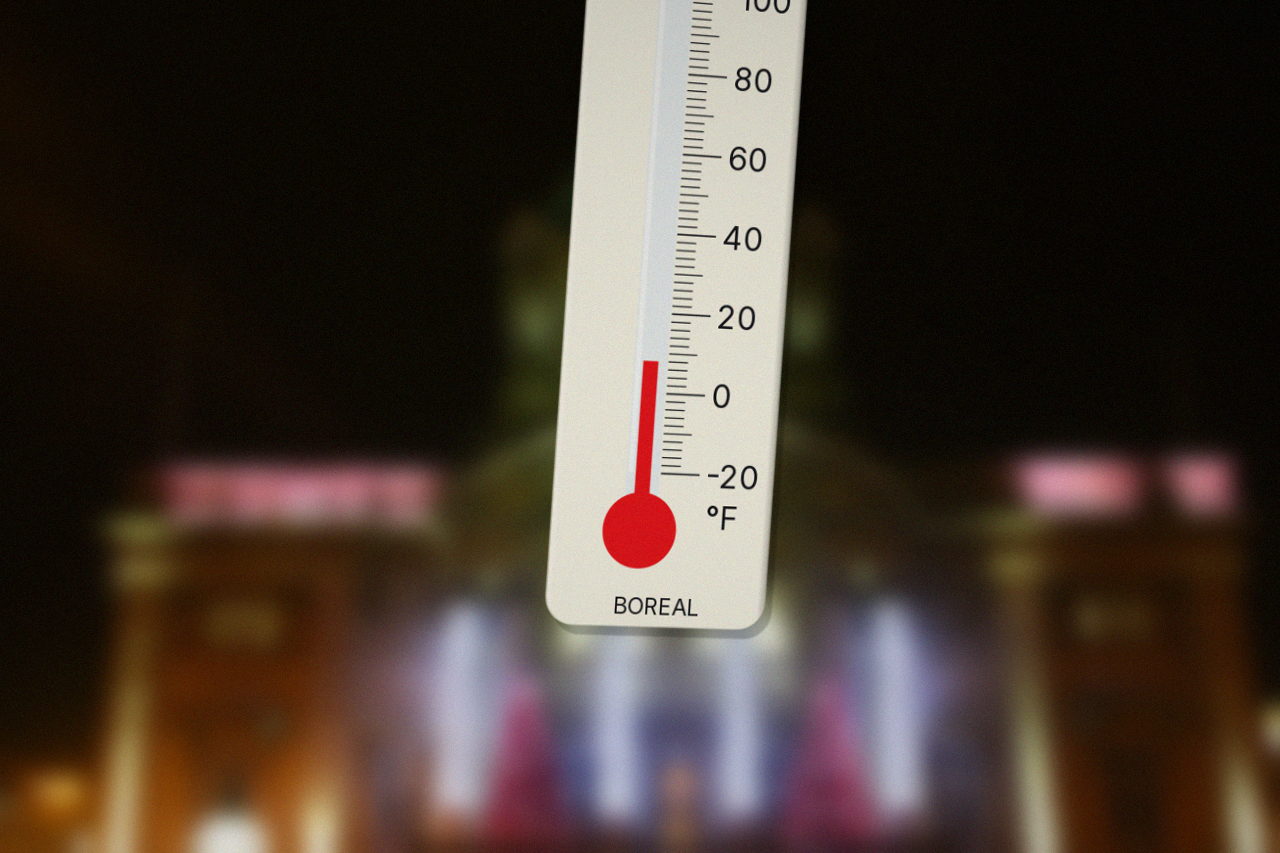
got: 8 °F
